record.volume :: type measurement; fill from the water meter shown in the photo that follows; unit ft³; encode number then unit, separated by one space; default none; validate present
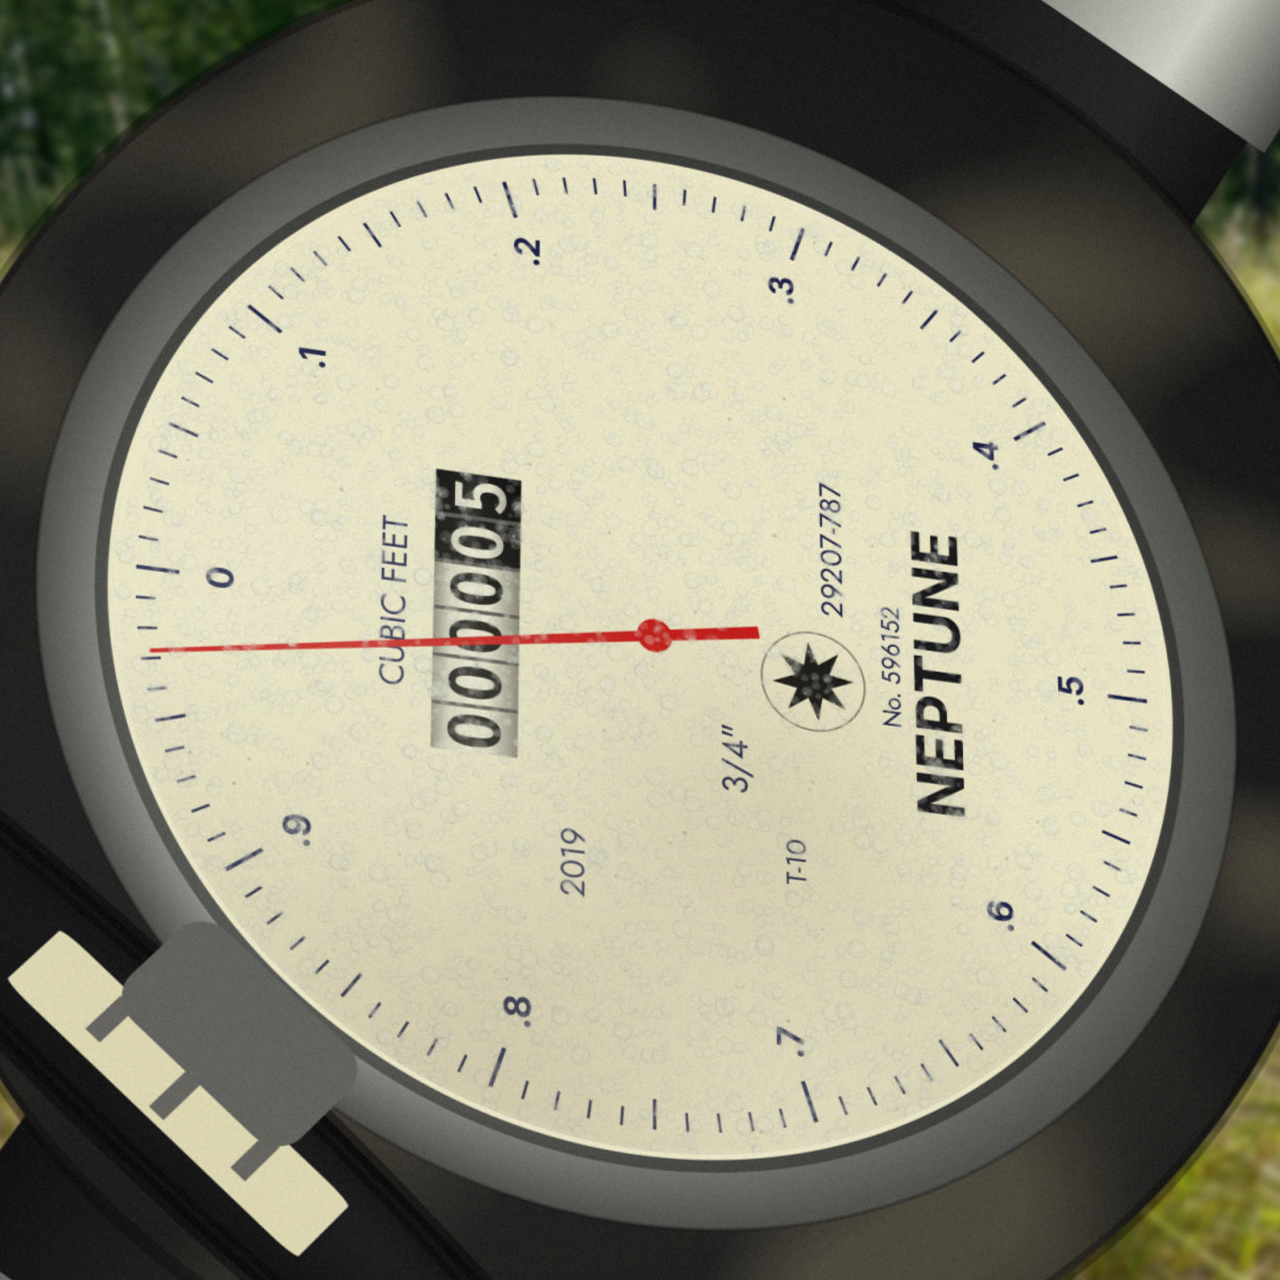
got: 4.97 ft³
